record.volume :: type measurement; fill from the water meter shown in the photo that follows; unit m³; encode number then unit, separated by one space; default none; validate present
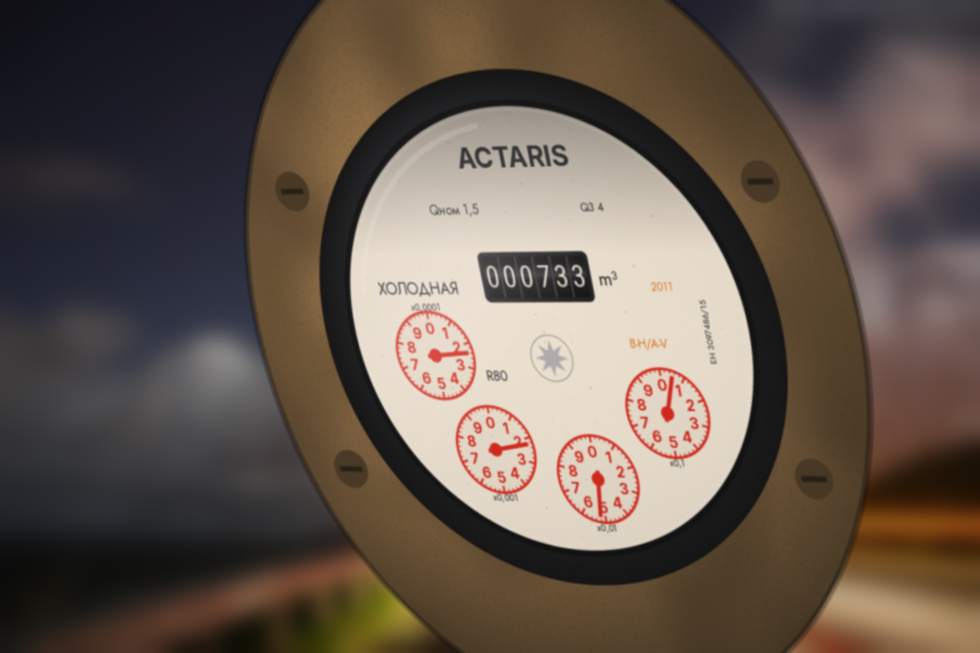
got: 733.0522 m³
